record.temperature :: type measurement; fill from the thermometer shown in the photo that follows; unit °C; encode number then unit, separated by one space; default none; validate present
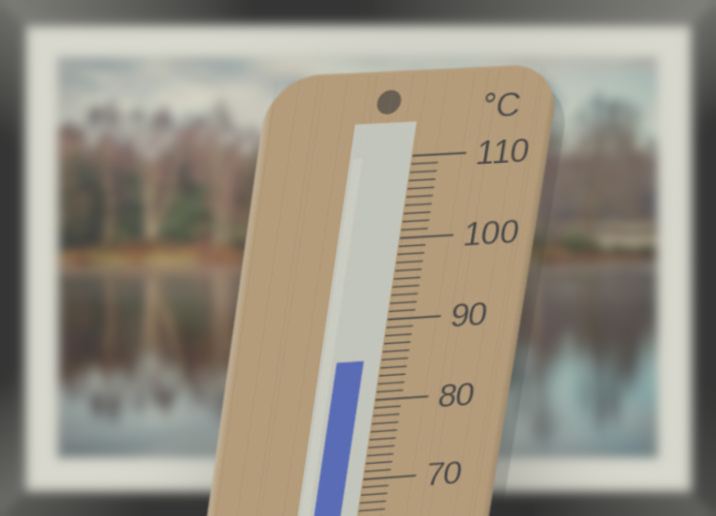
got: 85 °C
